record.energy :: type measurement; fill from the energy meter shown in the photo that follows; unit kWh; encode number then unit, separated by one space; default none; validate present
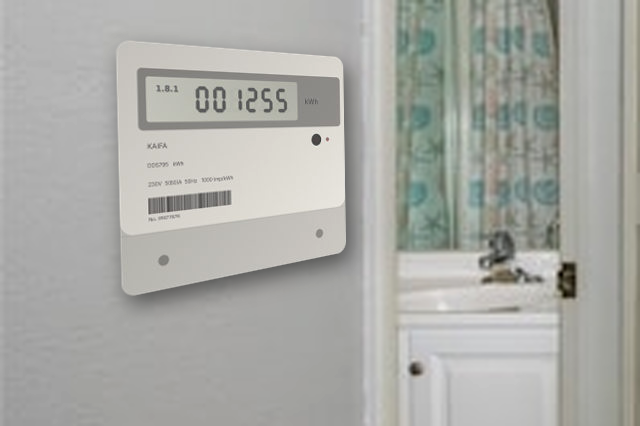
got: 1255 kWh
